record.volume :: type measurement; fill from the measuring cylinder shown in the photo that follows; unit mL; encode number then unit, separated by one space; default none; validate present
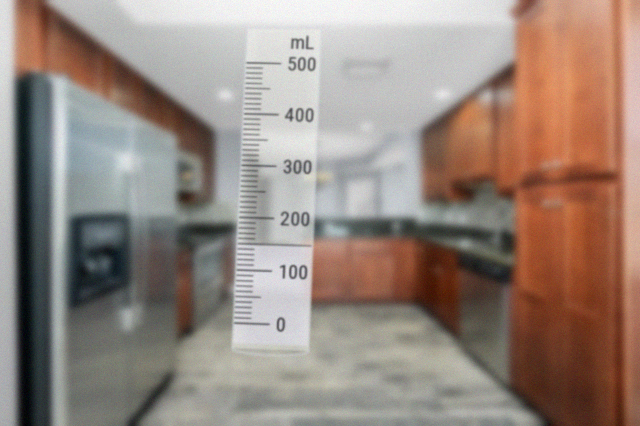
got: 150 mL
